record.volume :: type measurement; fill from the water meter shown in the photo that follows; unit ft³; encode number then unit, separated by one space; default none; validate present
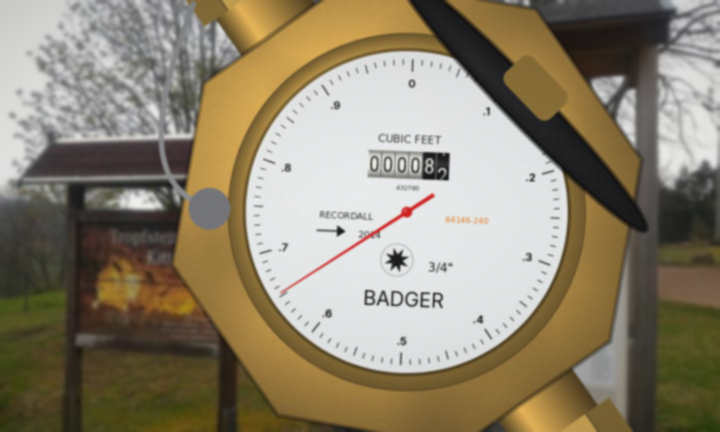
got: 81.65 ft³
